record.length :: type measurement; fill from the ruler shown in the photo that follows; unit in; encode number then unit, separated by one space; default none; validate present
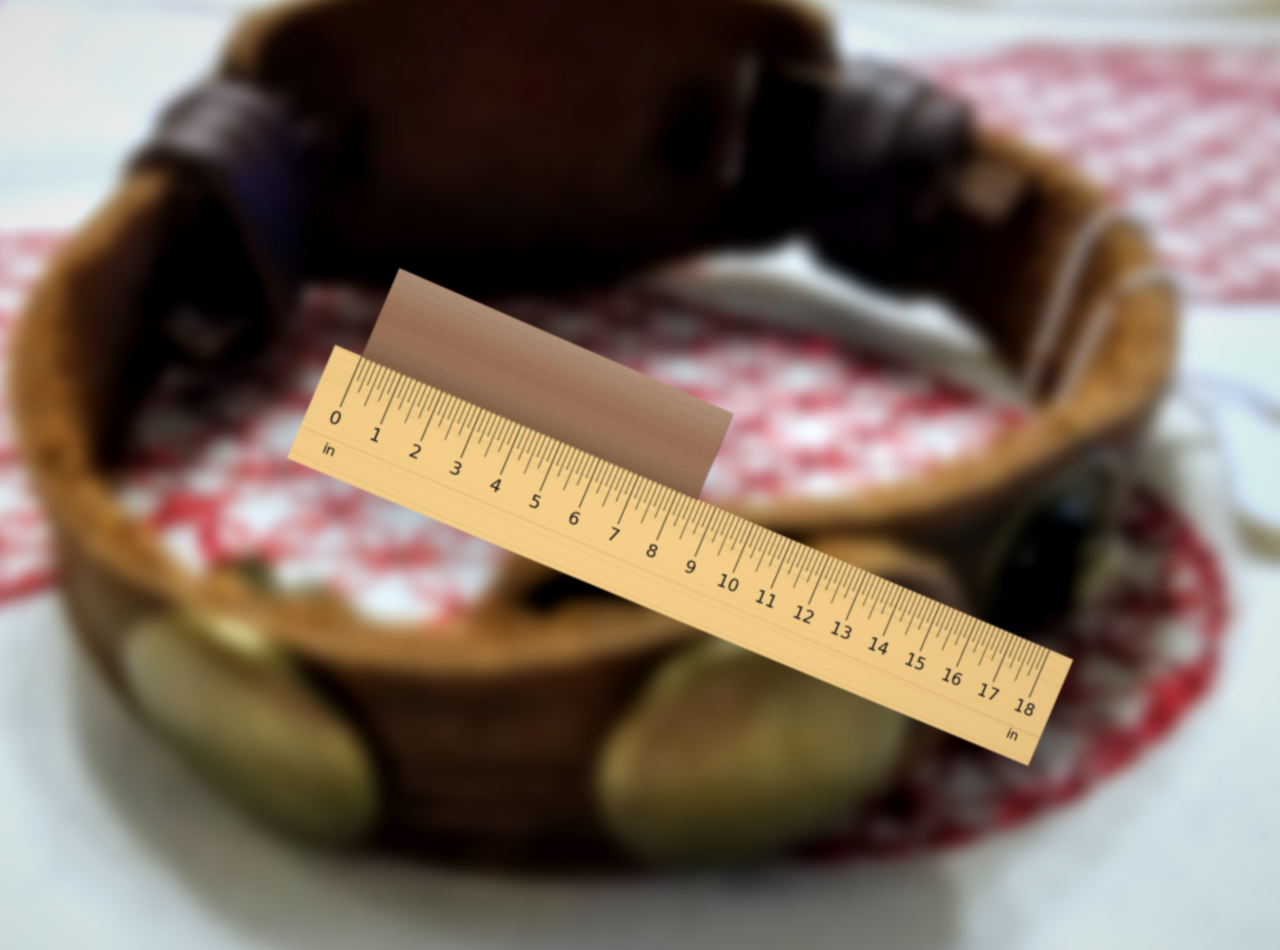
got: 8.5 in
